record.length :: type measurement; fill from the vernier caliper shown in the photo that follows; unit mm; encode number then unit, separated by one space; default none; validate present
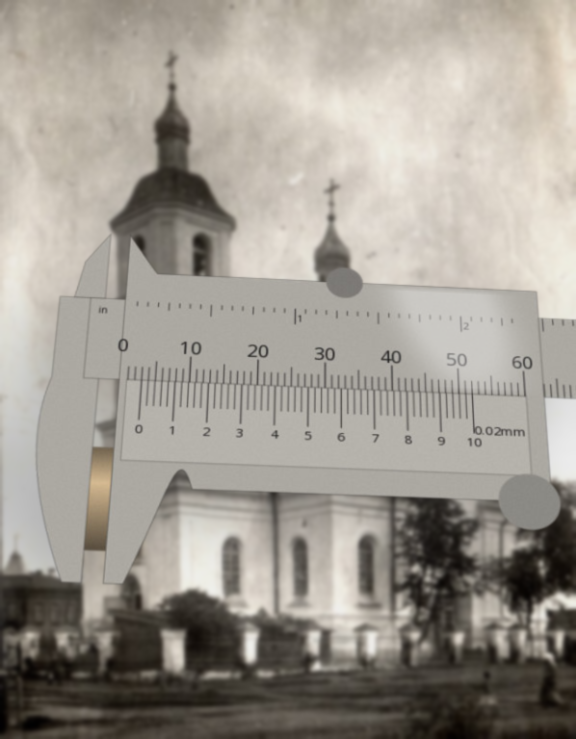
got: 3.0 mm
